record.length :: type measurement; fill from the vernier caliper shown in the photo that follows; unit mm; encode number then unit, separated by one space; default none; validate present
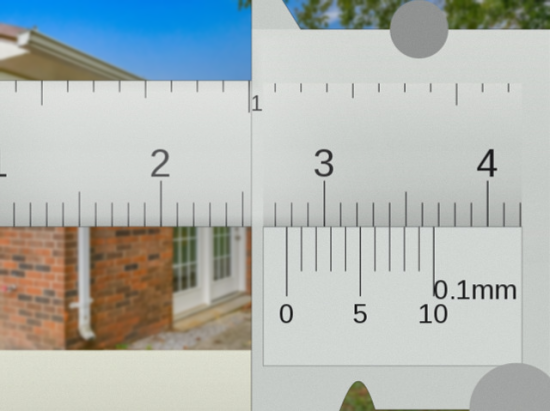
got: 27.7 mm
